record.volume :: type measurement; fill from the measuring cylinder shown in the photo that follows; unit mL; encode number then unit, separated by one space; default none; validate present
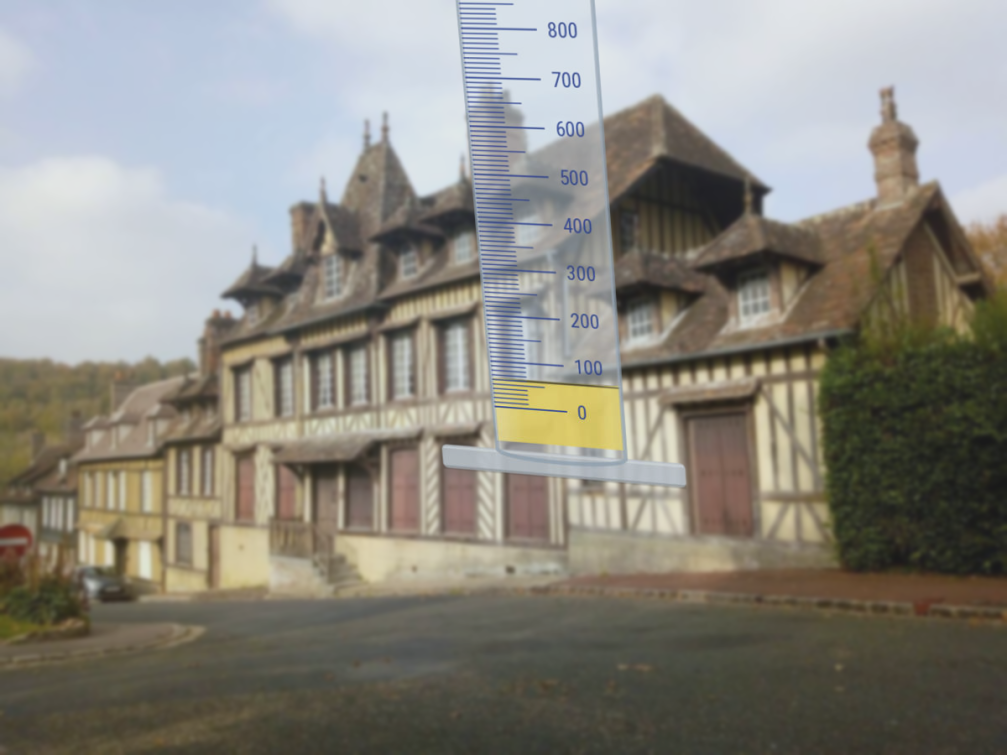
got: 60 mL
